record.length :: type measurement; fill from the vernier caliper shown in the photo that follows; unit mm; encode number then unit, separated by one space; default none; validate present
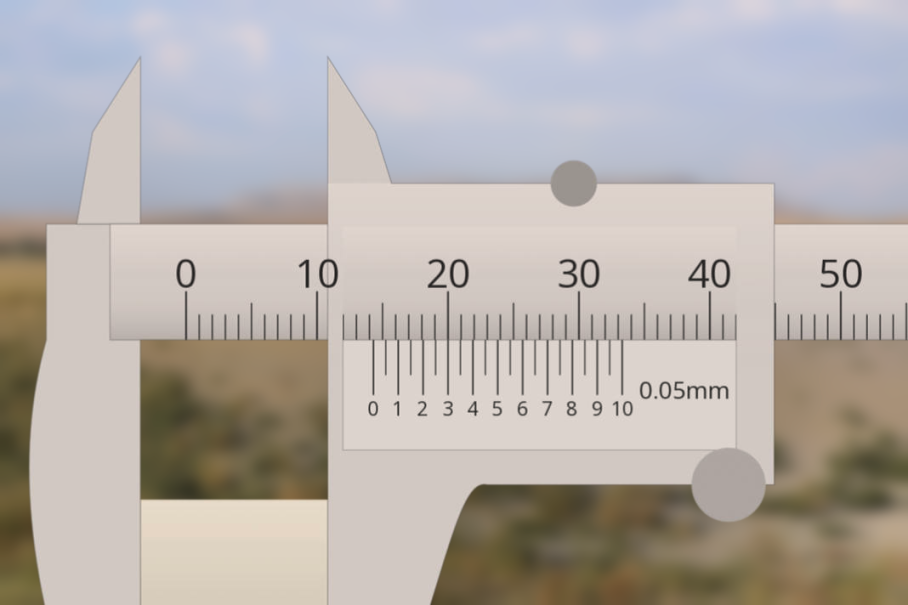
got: 14.3 mm
